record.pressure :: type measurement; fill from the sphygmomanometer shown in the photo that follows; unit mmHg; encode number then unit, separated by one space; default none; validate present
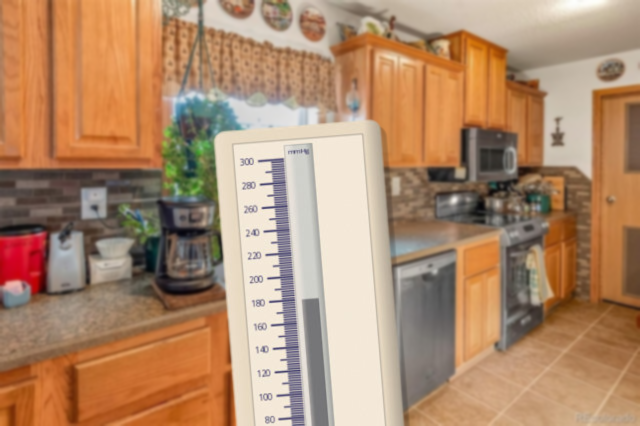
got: 180 mmHg
